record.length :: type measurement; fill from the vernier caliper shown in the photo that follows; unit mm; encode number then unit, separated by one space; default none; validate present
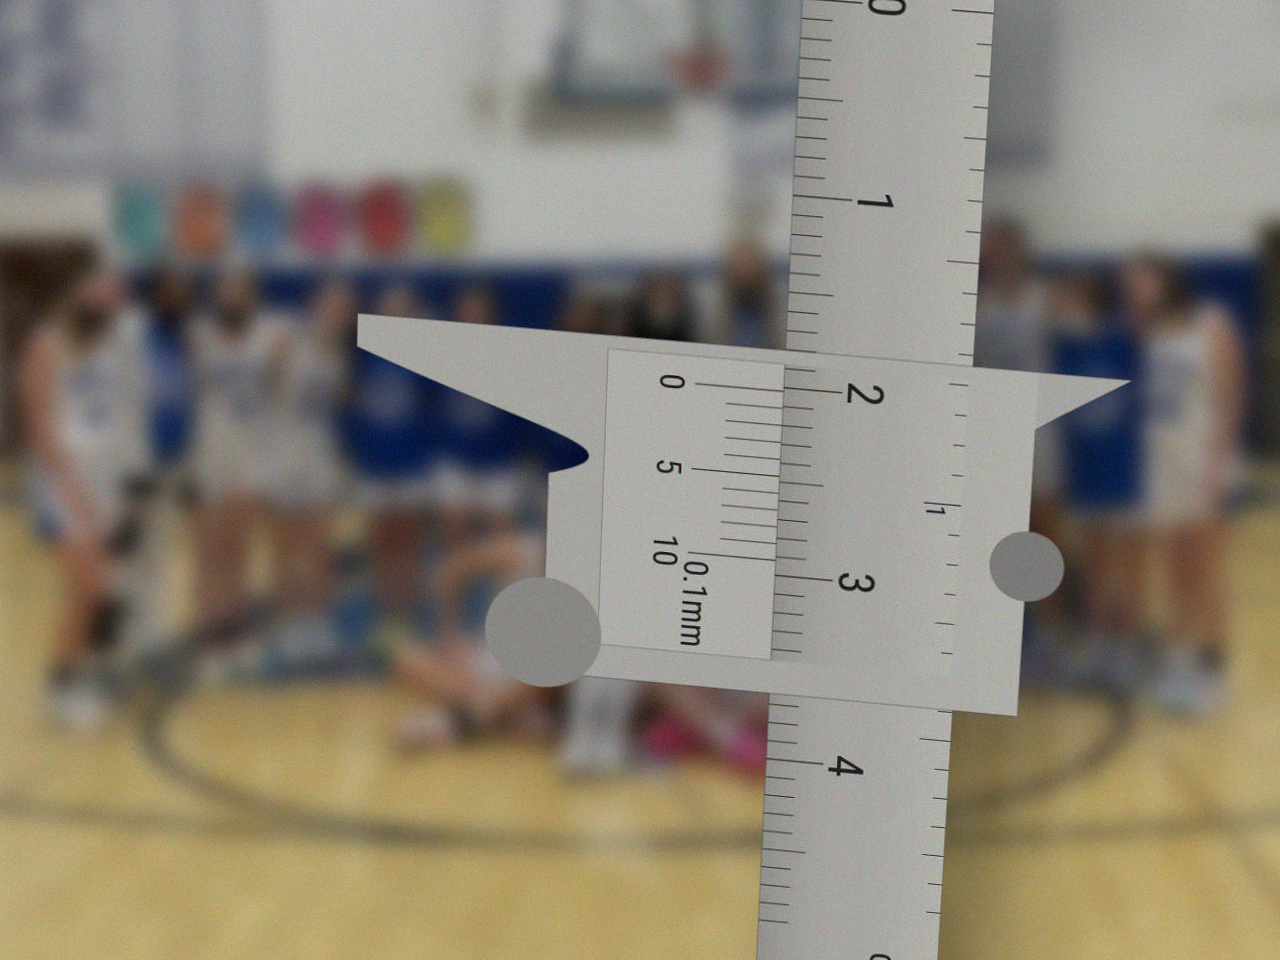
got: 20.2 mm
